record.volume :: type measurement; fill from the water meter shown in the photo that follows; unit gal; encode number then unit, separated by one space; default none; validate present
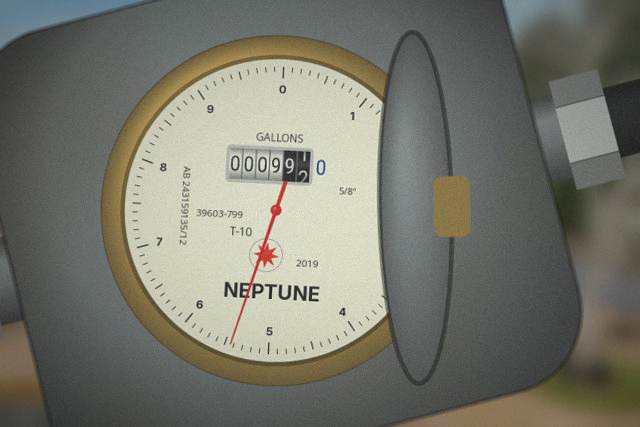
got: 9915.4 gal
